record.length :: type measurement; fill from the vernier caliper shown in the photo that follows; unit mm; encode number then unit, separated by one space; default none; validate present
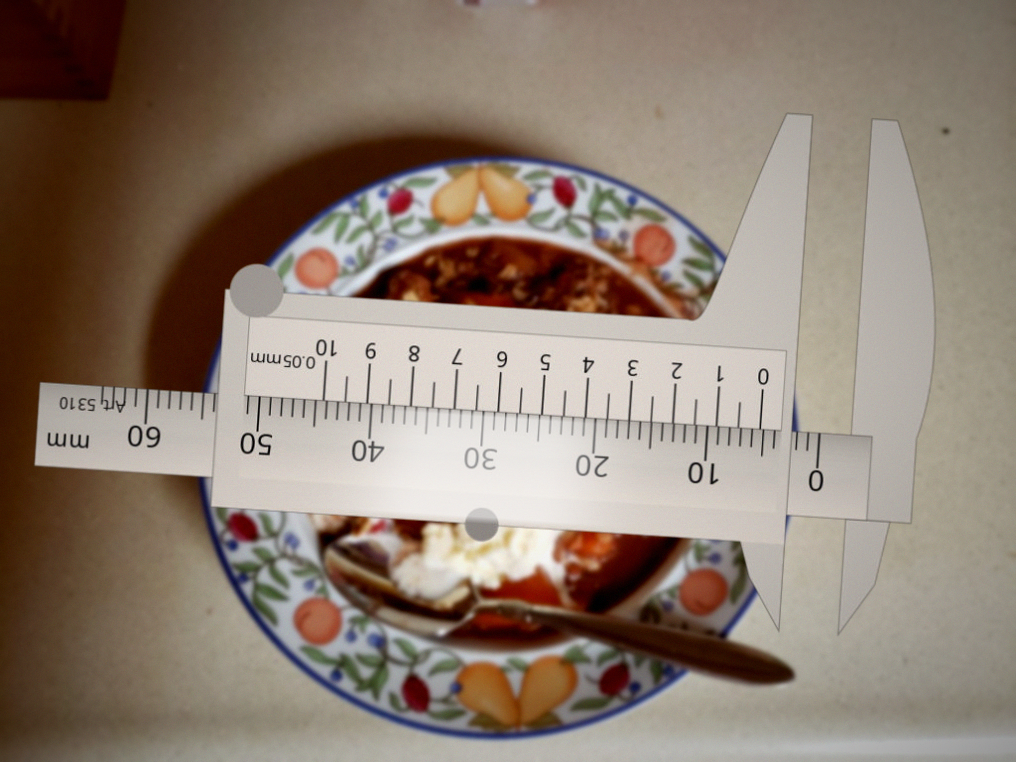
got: 5.3 mm
